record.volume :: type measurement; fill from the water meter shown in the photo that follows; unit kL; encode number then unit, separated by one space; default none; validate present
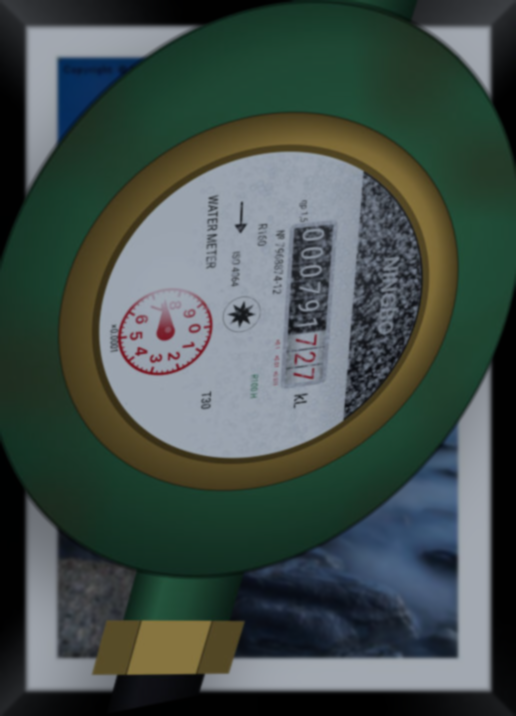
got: 791.7277 kL
